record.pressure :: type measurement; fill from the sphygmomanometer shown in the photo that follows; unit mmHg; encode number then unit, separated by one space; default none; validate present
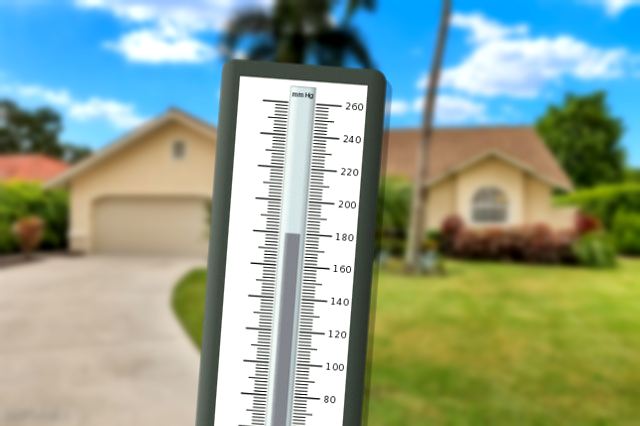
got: 180 mmHg
